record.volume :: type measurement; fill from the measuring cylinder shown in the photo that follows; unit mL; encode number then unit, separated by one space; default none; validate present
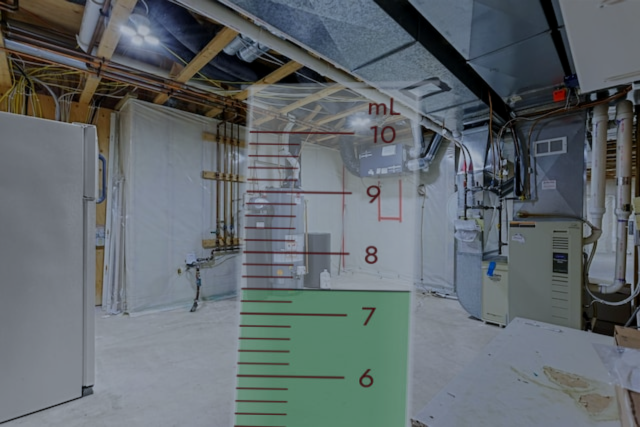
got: 7.4 mL
